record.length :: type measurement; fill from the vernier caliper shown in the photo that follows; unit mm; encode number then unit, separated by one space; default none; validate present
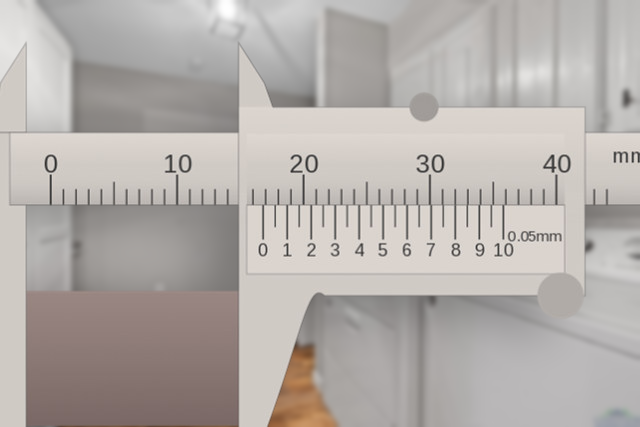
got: 16.8 mm
